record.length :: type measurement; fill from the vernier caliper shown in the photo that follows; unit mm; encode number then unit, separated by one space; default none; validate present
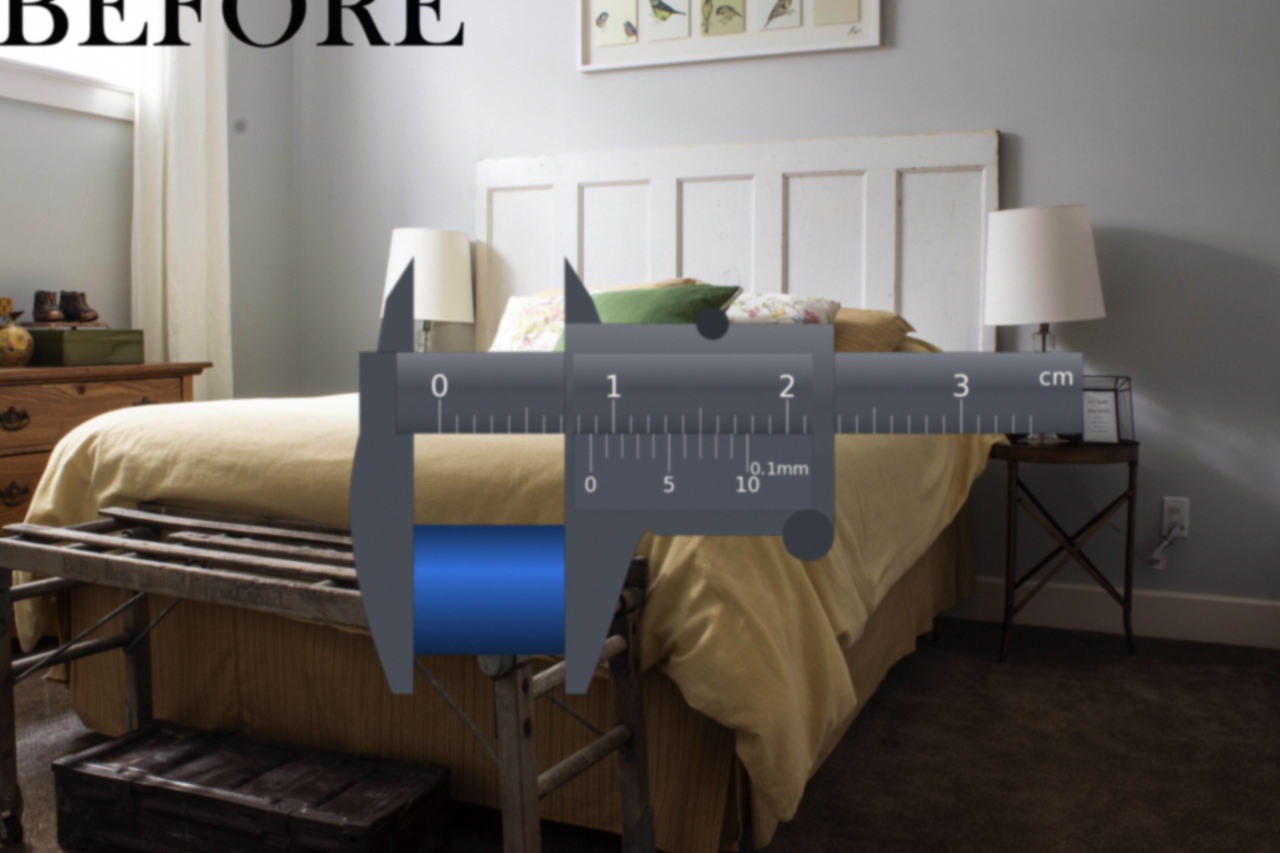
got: 8.7 mm
